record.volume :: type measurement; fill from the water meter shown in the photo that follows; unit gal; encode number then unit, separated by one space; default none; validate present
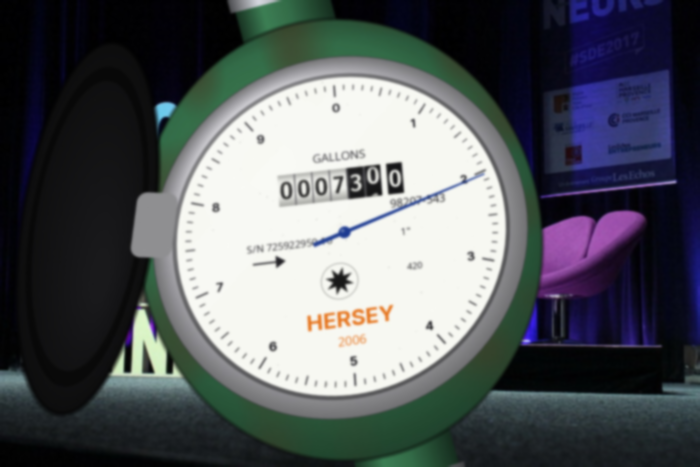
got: 7302.0 gal
